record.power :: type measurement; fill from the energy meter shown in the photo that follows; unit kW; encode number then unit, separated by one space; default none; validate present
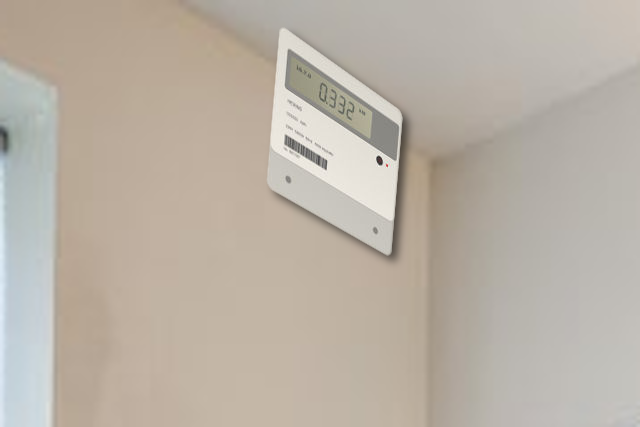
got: 0.332 kW
